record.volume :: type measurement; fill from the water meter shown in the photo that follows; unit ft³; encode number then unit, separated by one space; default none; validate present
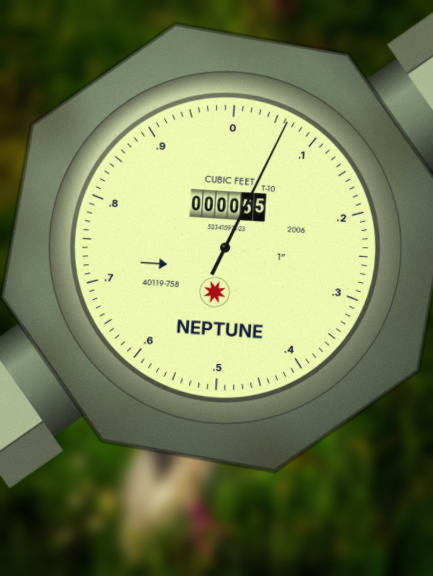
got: 55.06 ft³
